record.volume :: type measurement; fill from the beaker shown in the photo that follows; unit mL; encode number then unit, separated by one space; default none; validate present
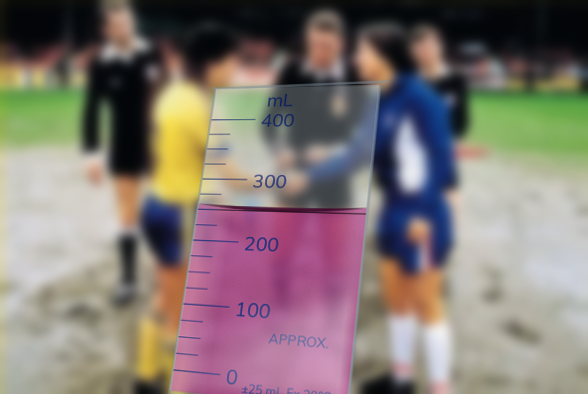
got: 250 mL
